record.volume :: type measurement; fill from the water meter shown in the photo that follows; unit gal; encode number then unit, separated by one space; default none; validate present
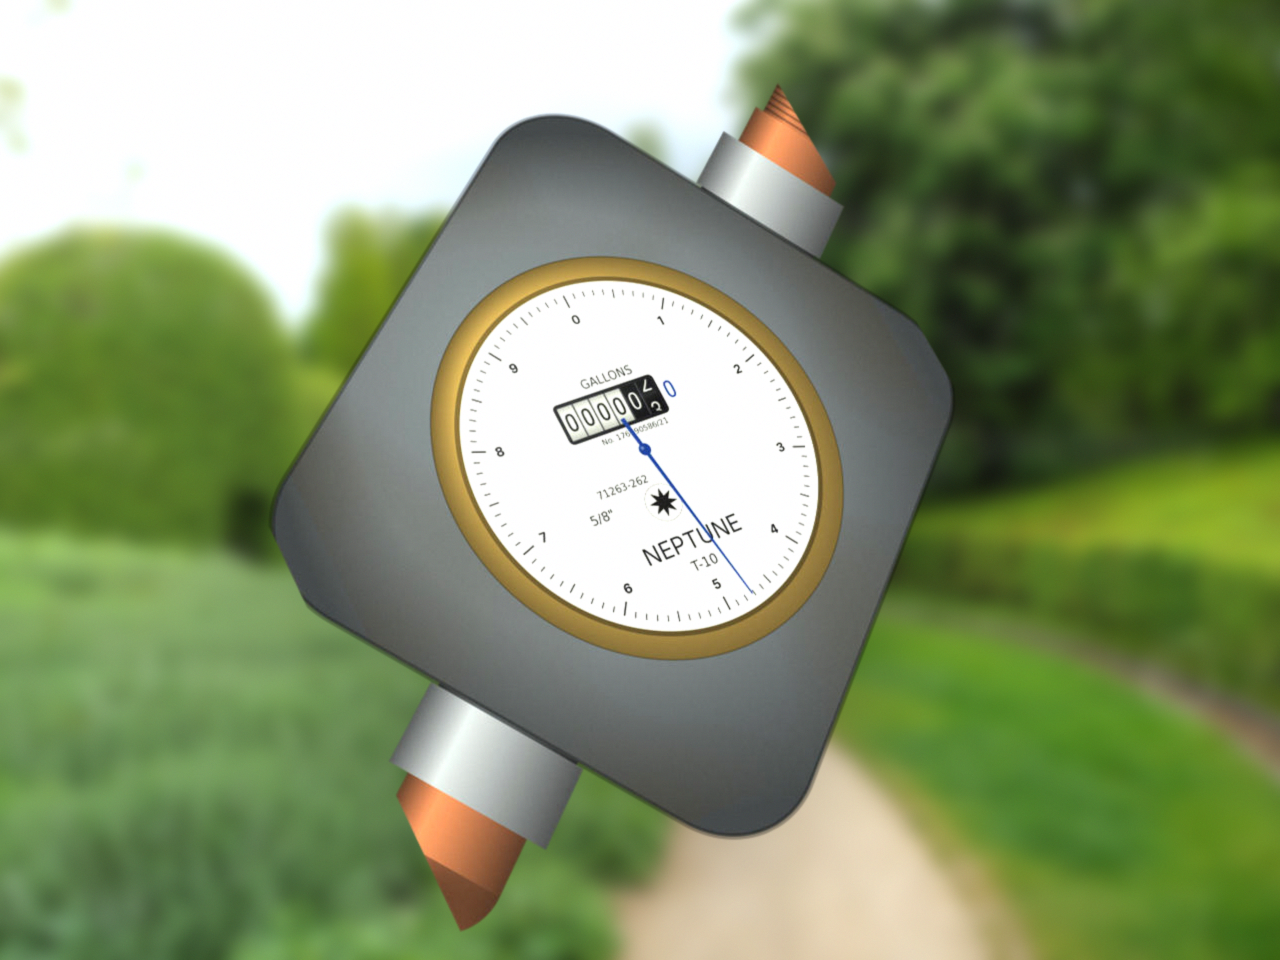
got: 24.7 gal
